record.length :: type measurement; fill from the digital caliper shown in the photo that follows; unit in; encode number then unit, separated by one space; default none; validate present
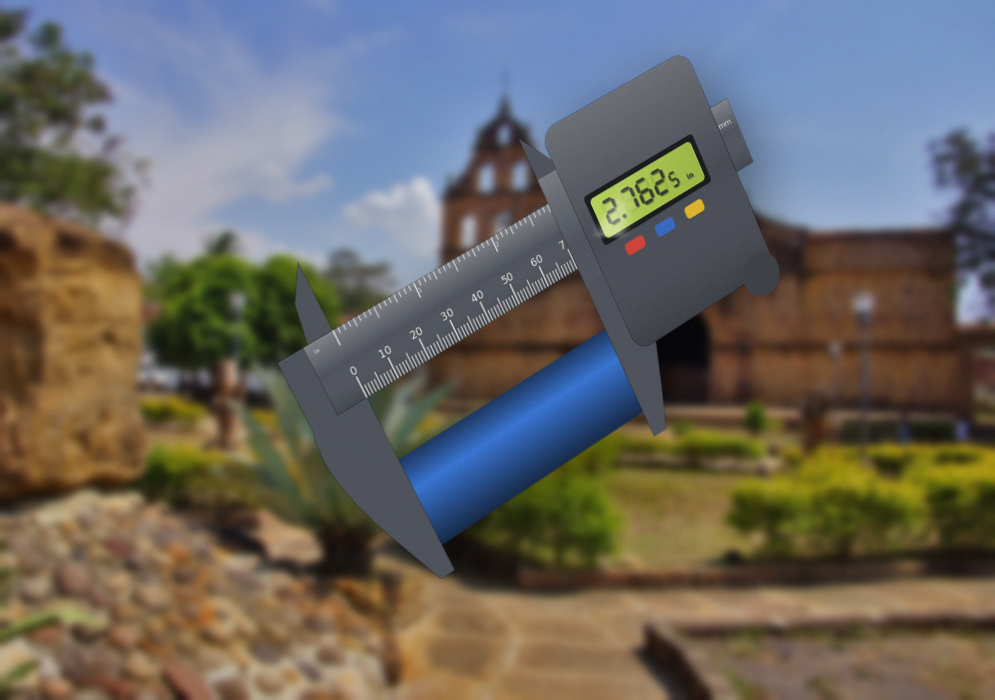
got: 2.7625 in
